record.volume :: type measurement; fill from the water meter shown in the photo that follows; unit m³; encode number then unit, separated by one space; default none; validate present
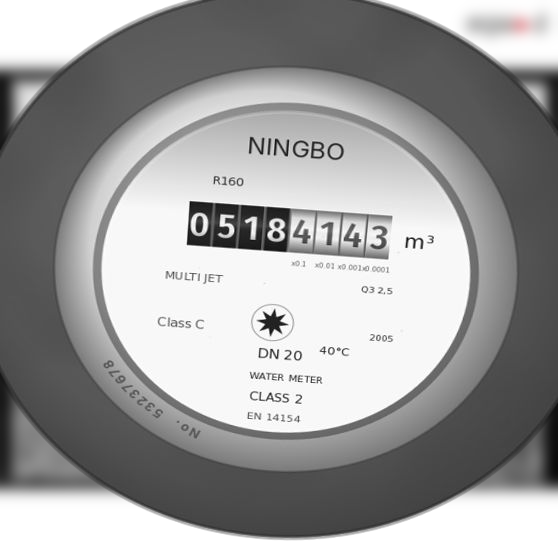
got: 518.4143 m³
